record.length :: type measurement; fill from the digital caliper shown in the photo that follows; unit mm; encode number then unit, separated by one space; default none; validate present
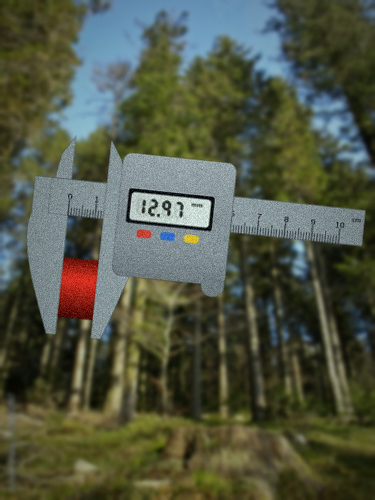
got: 12.97 mm
